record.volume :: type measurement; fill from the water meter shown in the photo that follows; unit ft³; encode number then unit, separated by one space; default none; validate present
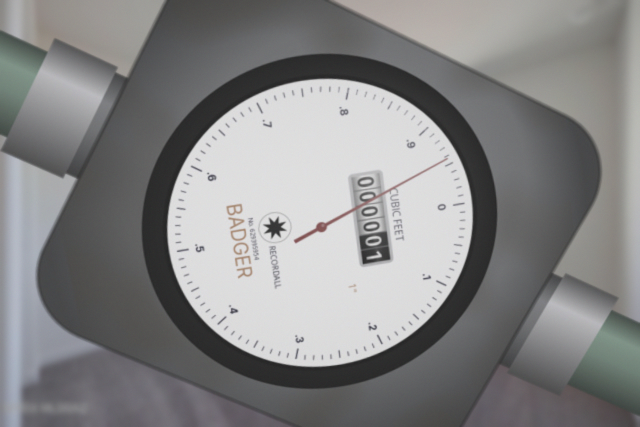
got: 0.94 ft³
